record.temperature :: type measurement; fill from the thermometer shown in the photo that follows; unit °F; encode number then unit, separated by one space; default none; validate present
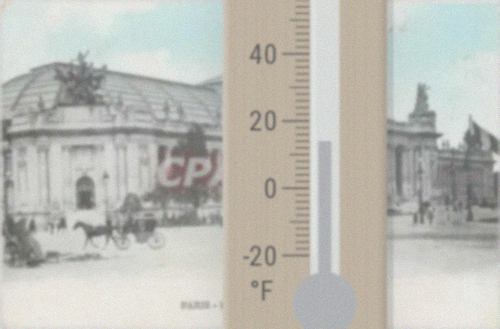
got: 14 °F
